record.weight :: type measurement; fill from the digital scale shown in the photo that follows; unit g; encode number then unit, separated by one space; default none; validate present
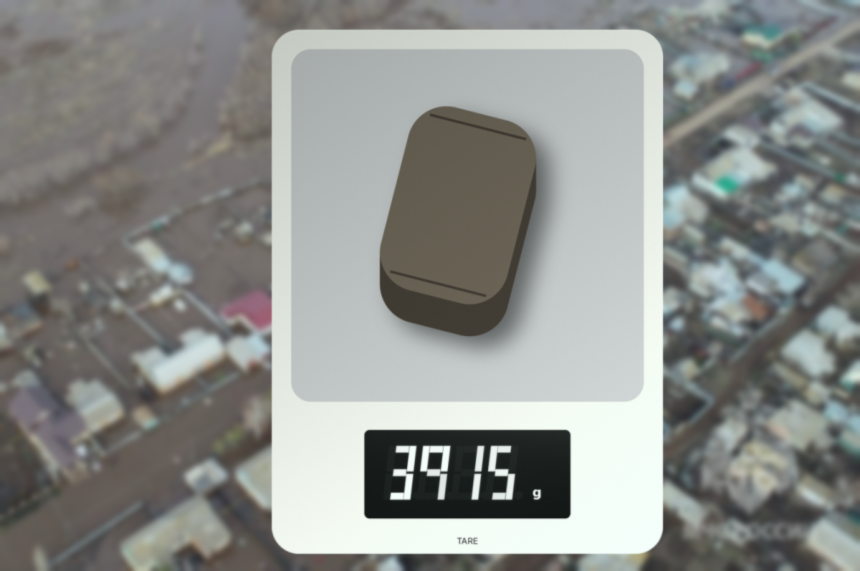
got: 3915 g
